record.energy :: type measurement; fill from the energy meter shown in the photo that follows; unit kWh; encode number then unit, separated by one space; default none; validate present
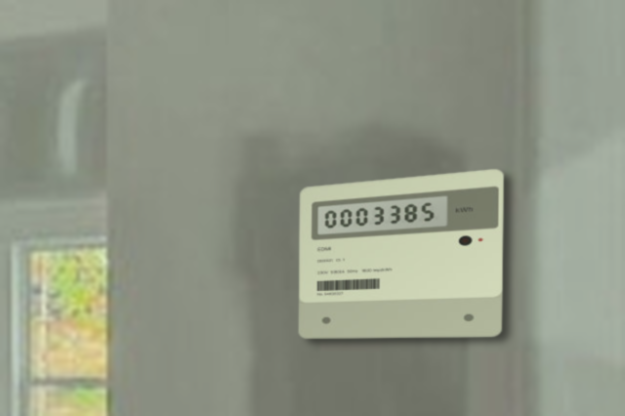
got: 3385 kWh
